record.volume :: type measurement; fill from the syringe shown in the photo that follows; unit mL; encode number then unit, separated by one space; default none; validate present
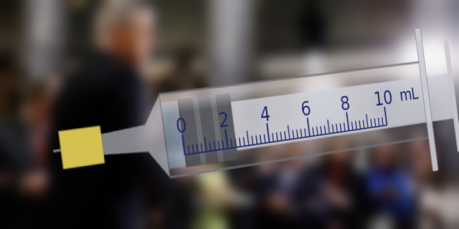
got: 0 mL
